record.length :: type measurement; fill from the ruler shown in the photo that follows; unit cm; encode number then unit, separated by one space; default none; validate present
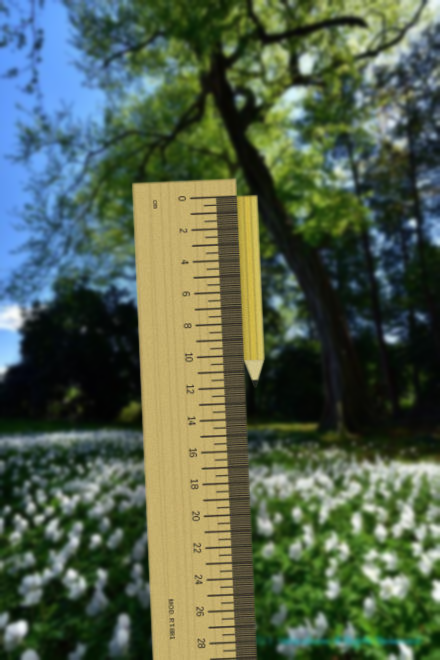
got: 12 cm
